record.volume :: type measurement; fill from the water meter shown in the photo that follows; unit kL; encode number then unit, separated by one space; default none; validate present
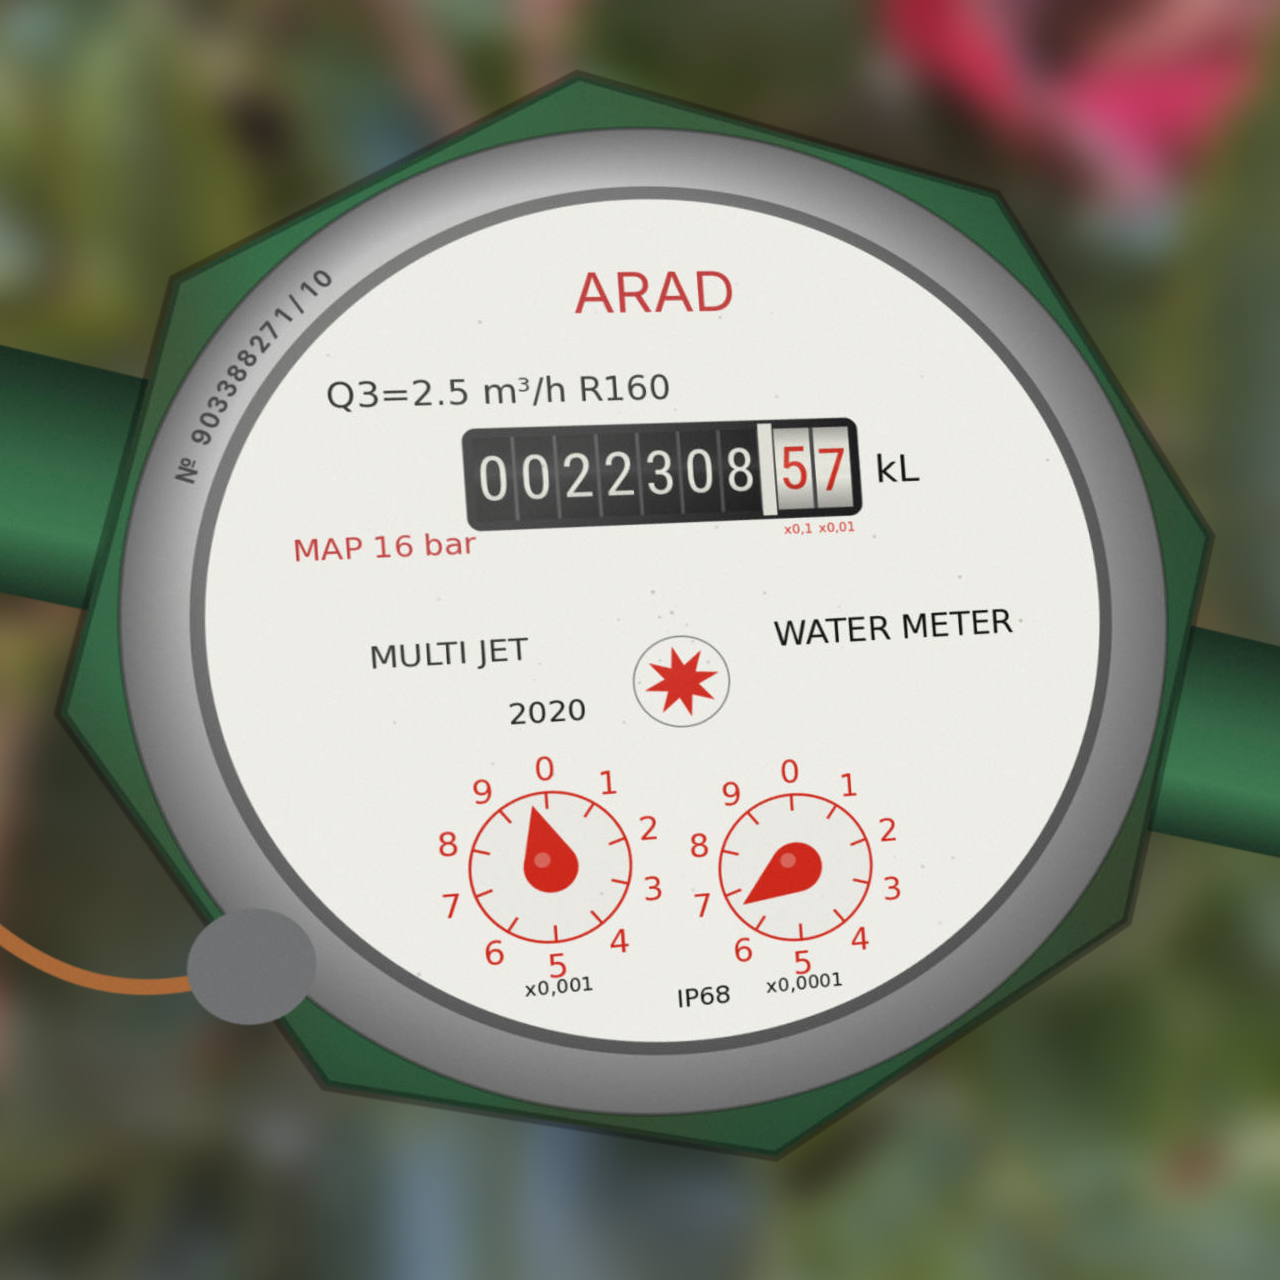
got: 22308.5696 kL
